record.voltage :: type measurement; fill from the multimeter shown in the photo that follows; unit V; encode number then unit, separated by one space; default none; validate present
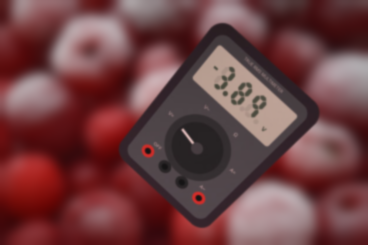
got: -3.89 V
